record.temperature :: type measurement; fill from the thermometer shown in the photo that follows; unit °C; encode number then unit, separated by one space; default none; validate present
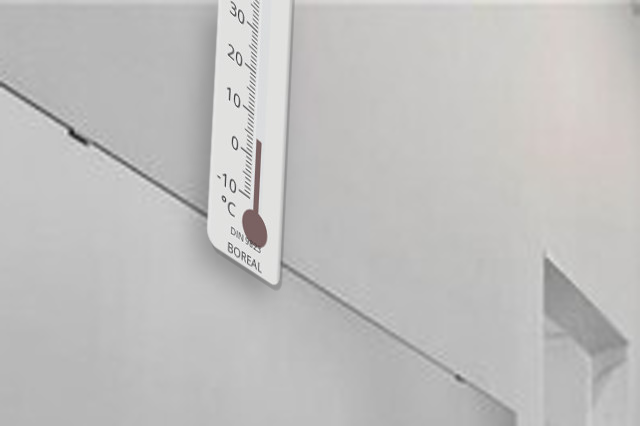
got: 5 °C
